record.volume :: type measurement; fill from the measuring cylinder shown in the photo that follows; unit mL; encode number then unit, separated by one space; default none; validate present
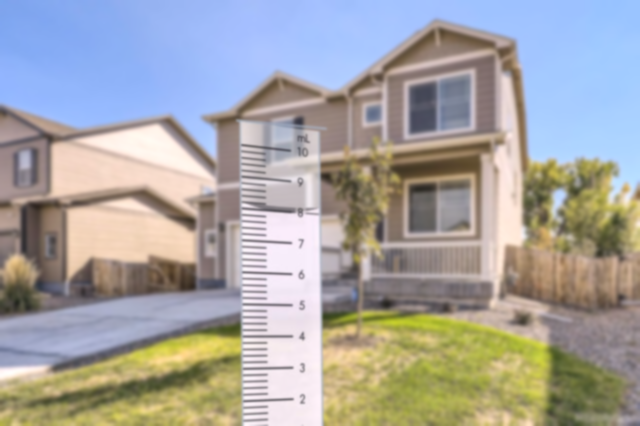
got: 8 mL
